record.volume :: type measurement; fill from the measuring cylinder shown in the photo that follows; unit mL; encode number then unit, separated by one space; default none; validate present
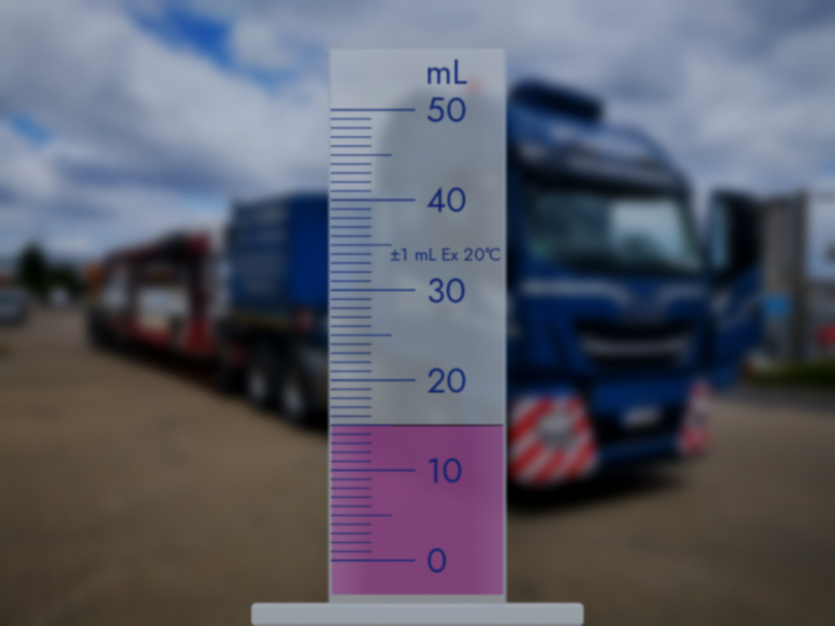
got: 15 mL
